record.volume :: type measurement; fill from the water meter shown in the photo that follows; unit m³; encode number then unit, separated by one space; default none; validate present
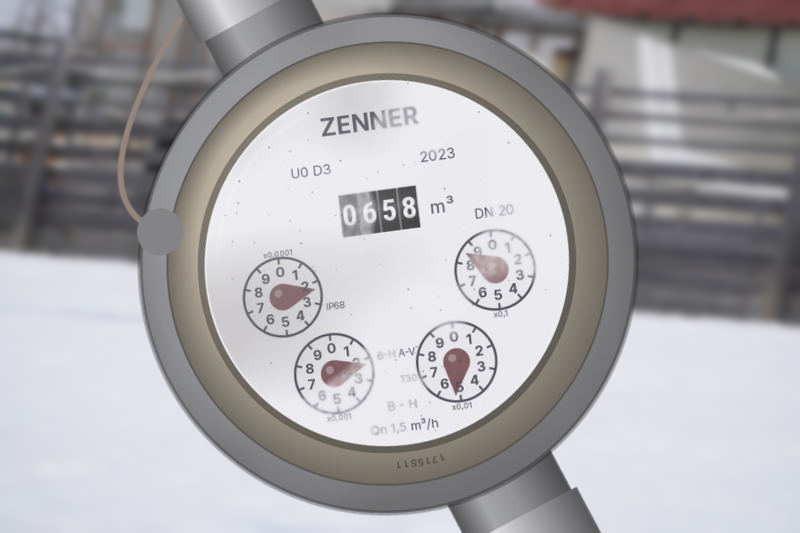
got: 658.8522 m³
